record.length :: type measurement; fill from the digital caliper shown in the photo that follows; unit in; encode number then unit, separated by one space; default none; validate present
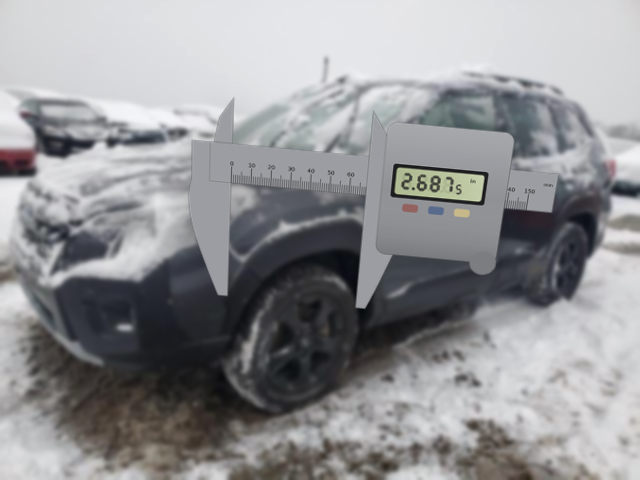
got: 2.6875 in
